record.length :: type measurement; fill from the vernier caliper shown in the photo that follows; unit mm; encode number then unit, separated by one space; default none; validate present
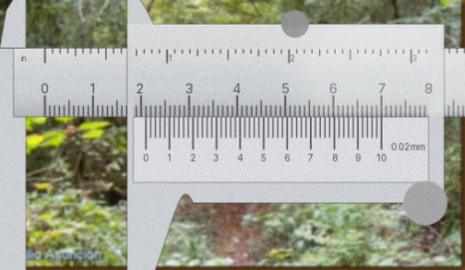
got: 21.0 mm
